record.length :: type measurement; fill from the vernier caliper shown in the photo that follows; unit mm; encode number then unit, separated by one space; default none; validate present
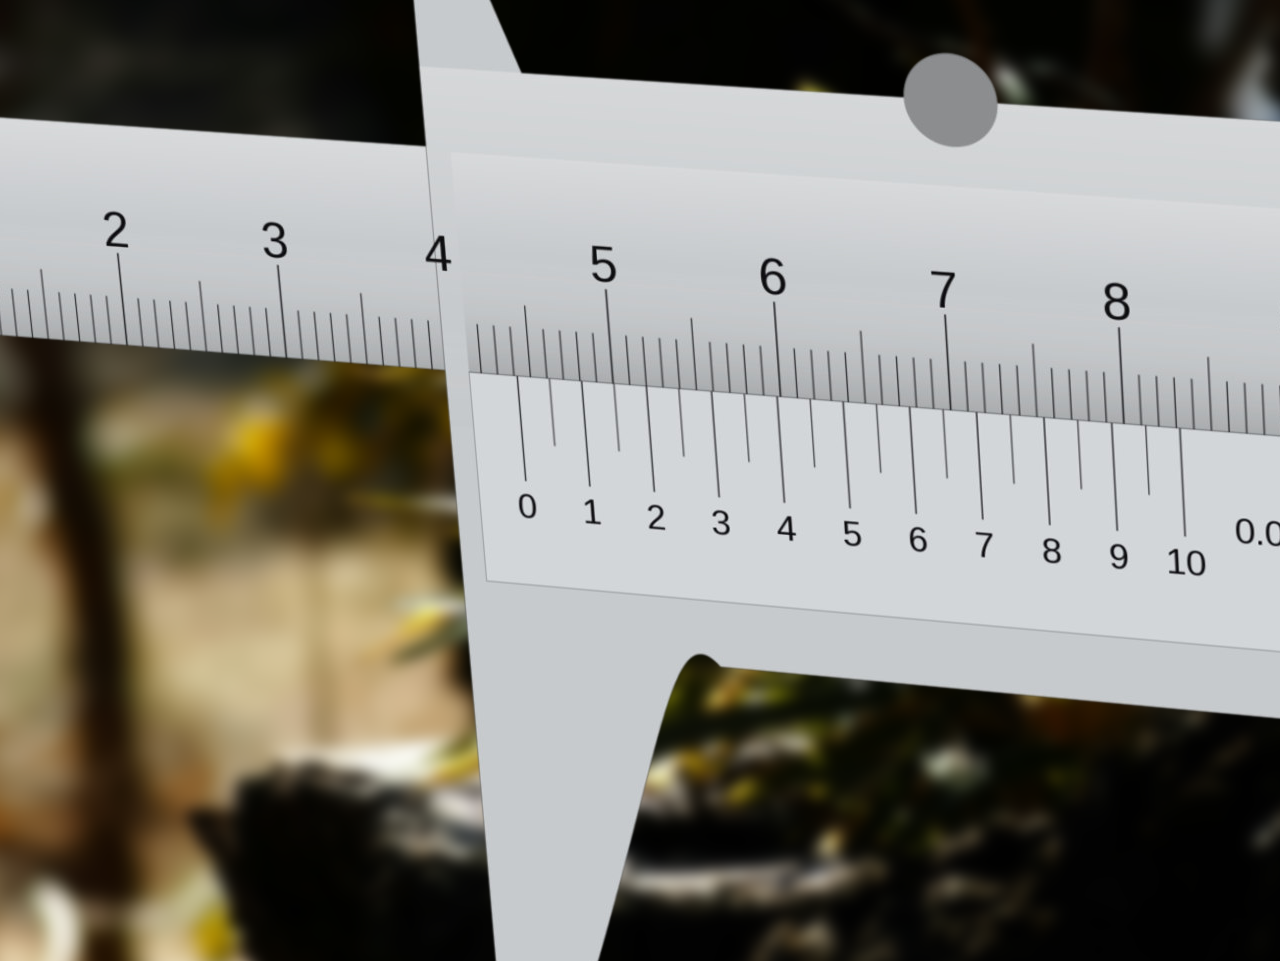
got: 44.2 mm
